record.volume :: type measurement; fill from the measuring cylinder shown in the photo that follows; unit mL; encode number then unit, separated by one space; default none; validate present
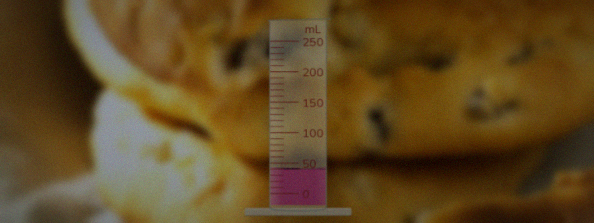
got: 40 mL
